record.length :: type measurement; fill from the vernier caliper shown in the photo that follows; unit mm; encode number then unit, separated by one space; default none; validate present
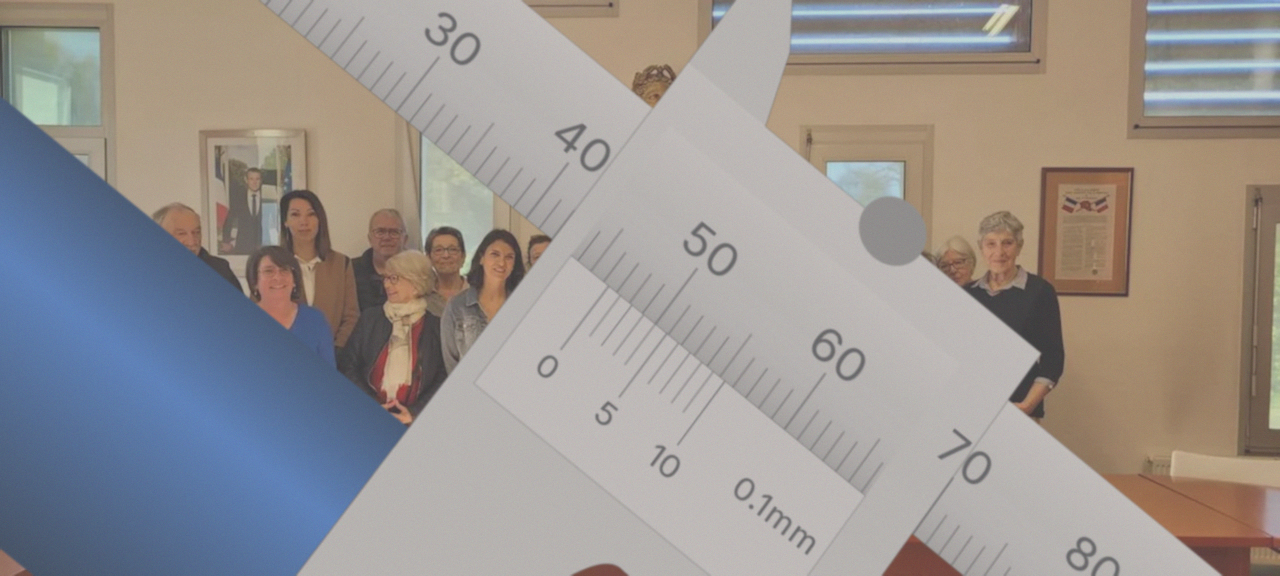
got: 46.4 mm
